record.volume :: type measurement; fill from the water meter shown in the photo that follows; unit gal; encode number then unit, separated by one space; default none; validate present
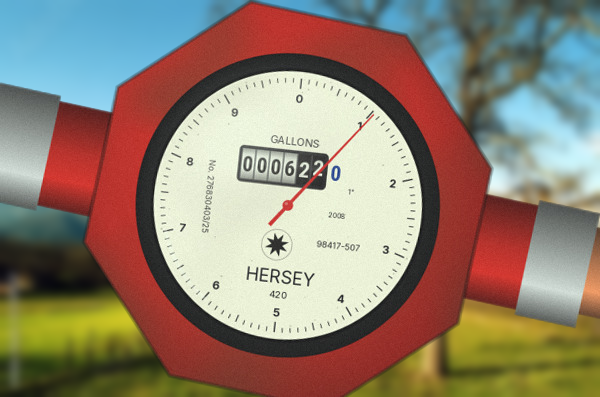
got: 6221.0 gal
